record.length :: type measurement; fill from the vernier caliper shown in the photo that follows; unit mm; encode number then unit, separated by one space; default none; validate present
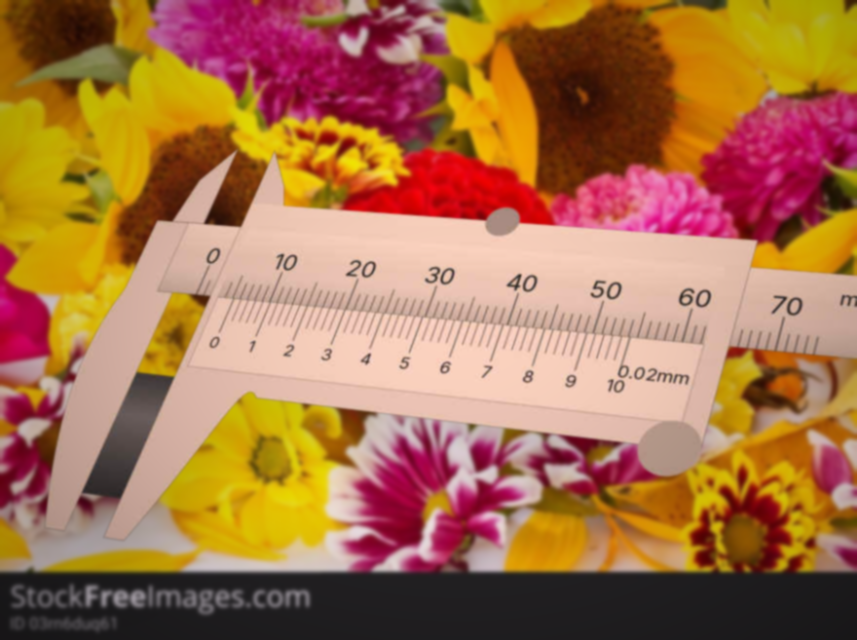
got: 5.2 mm
